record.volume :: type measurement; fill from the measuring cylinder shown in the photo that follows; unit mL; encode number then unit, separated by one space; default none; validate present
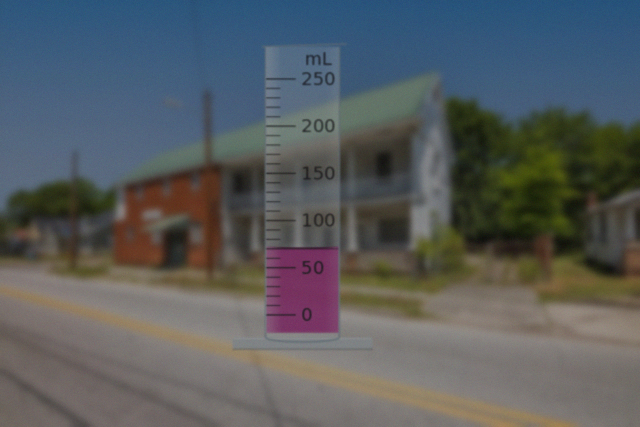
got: 70 mL
